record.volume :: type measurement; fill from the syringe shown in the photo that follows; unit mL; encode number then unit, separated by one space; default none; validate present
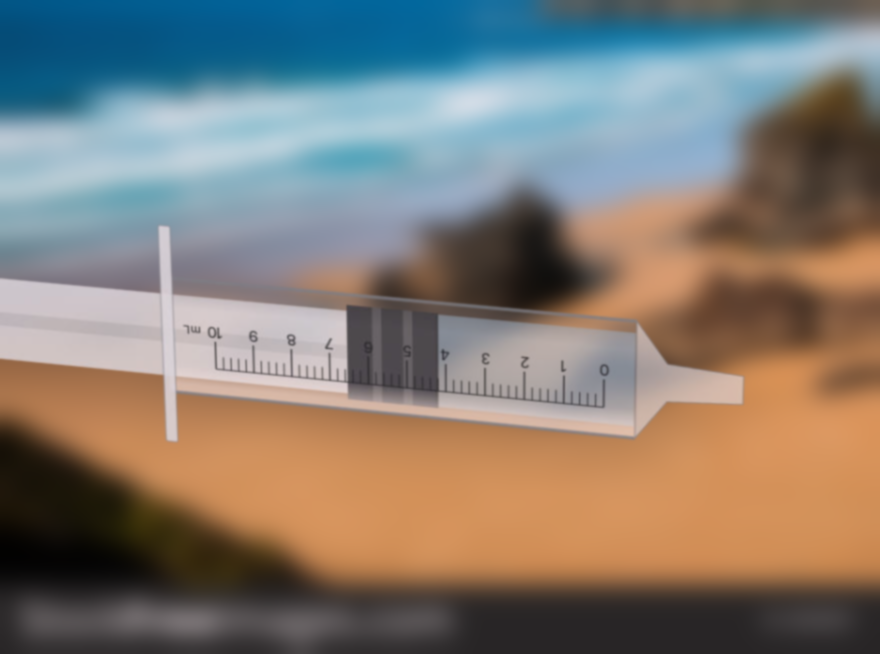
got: 4.2 mL
